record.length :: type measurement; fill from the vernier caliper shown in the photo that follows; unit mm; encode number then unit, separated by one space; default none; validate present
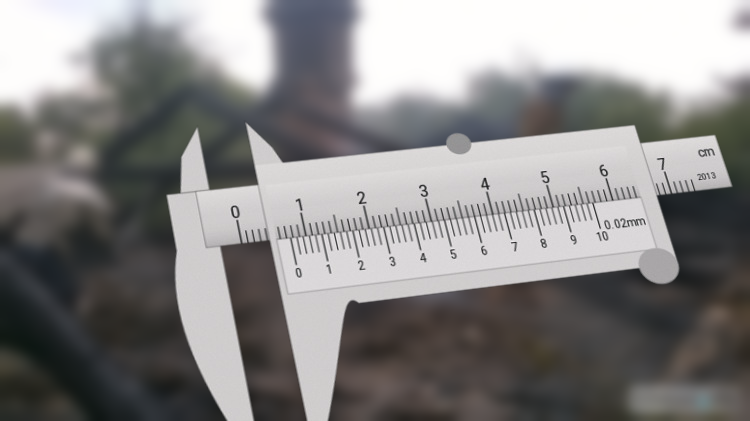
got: 7.6 mm
